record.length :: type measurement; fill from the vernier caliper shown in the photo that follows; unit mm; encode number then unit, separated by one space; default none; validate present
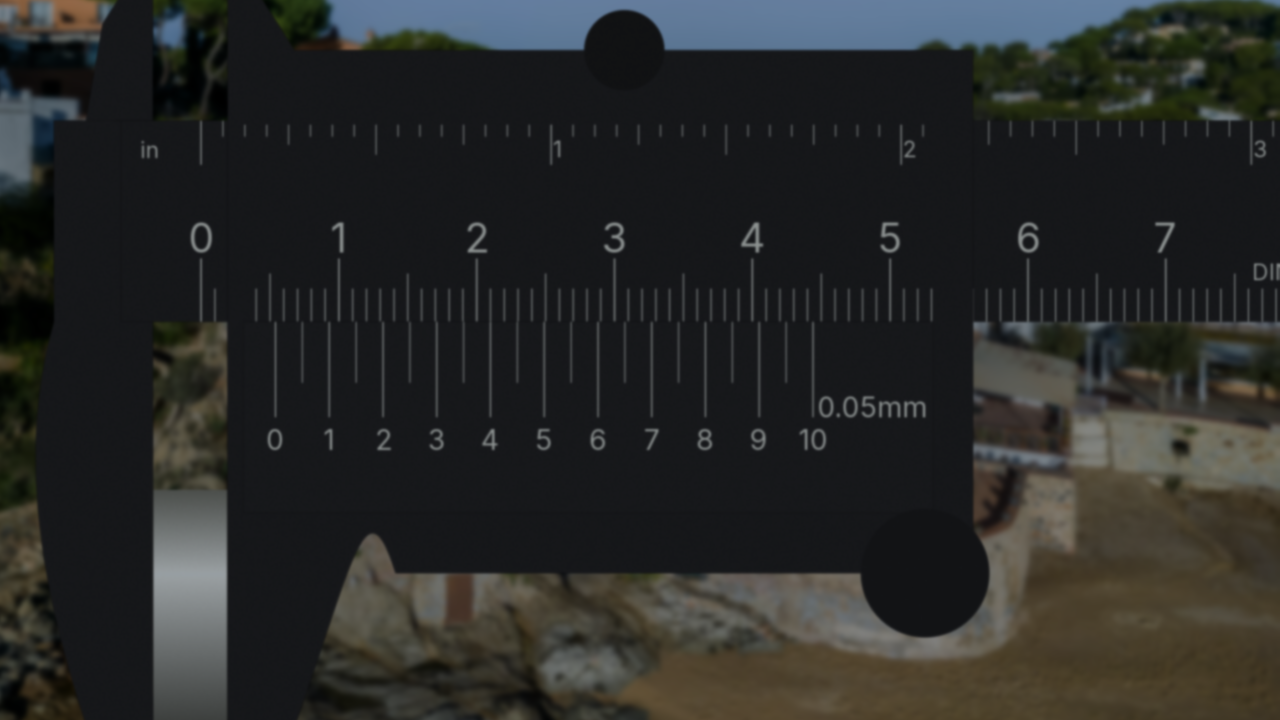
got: 5.4 mm
